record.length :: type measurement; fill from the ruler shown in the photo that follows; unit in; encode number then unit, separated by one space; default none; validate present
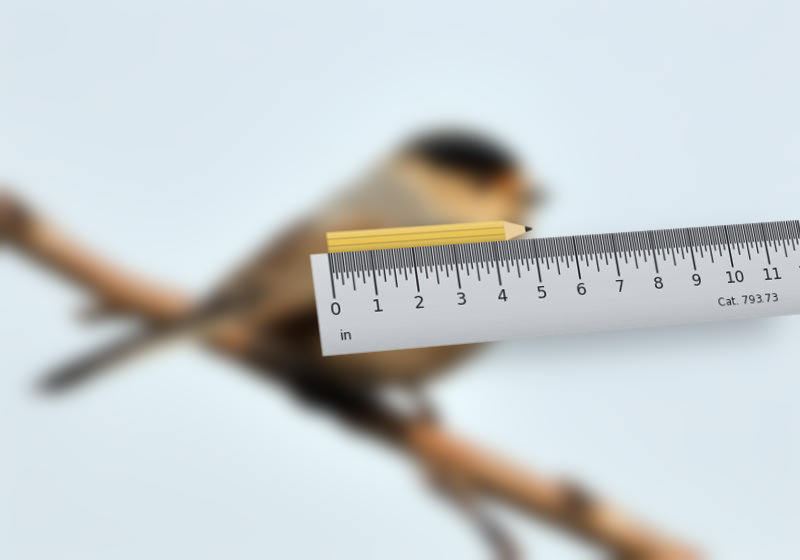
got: 5 in
